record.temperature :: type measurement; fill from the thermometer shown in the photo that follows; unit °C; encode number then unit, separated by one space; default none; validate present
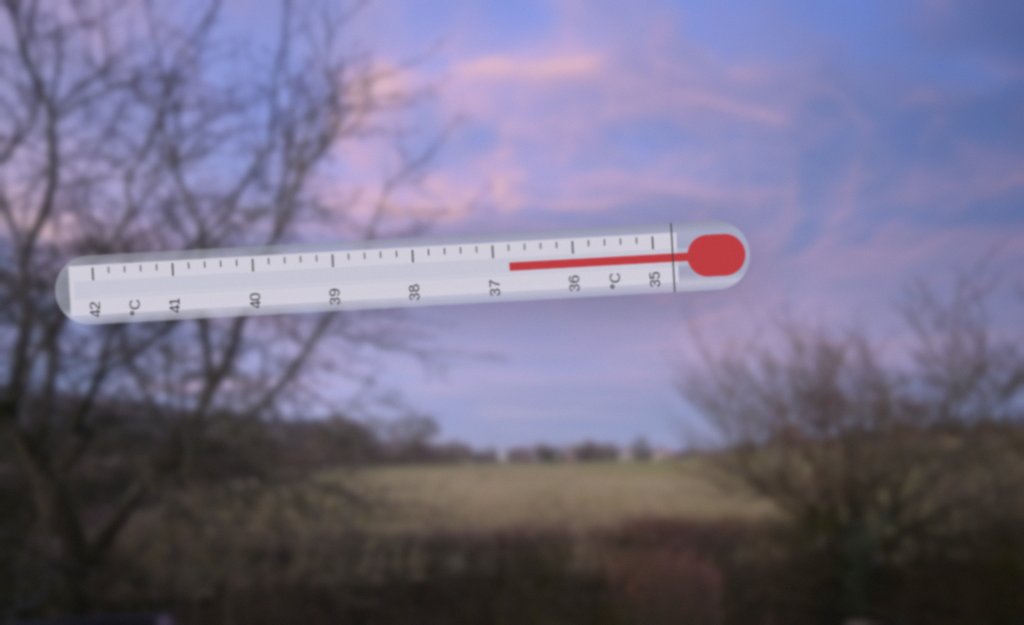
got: 36.8 °C
